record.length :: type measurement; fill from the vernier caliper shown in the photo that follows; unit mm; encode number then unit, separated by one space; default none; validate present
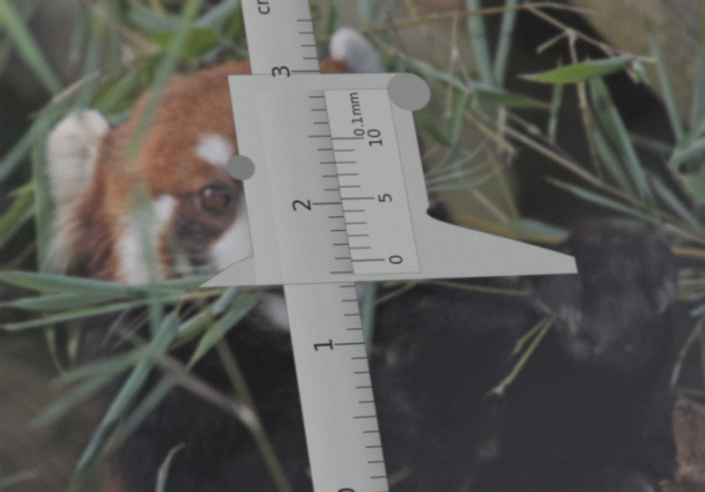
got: 15.8 mm
